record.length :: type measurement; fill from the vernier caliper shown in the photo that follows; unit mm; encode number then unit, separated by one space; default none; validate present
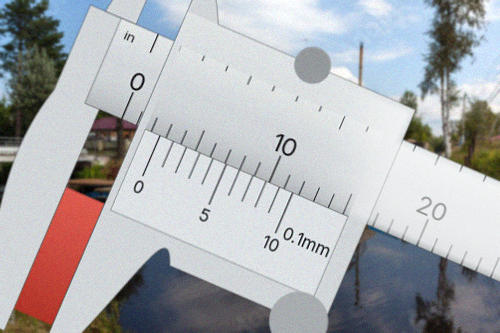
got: 2.6 mm
